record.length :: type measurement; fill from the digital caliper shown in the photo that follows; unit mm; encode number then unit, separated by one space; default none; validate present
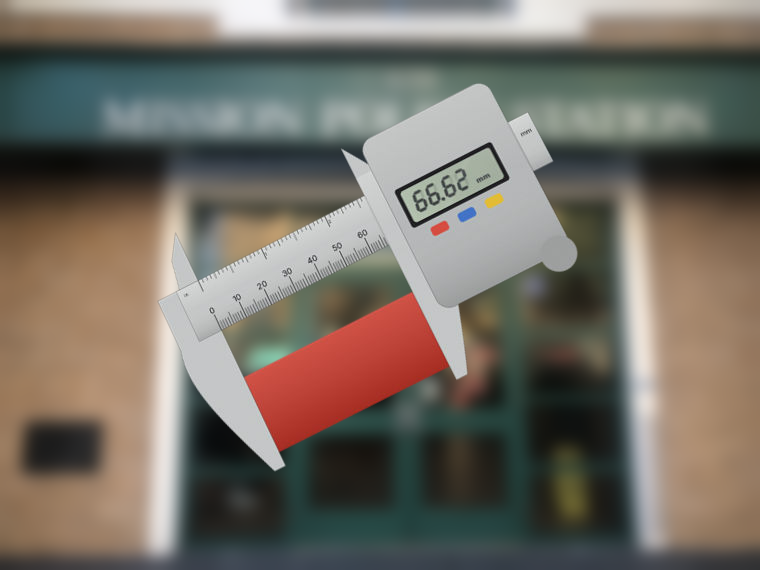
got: 66.62 mm
